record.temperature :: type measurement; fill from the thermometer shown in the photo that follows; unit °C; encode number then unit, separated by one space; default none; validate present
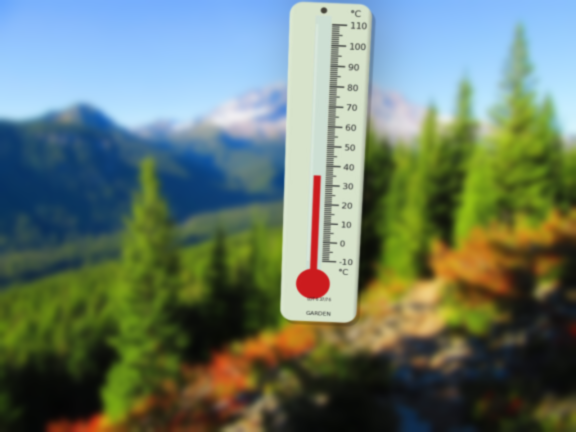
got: 35 °C
